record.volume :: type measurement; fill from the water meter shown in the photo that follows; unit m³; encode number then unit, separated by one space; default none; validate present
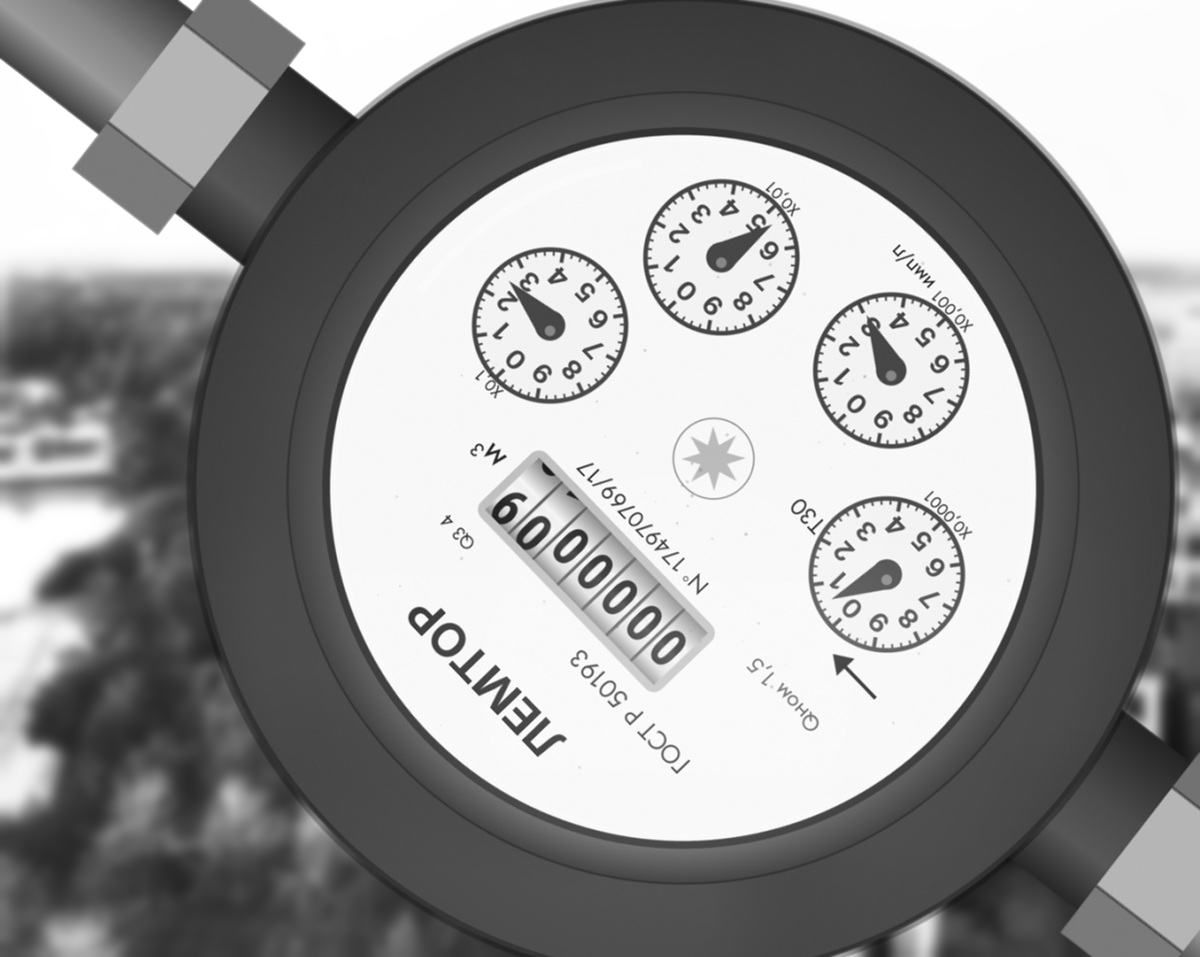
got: 9.2530 m³
